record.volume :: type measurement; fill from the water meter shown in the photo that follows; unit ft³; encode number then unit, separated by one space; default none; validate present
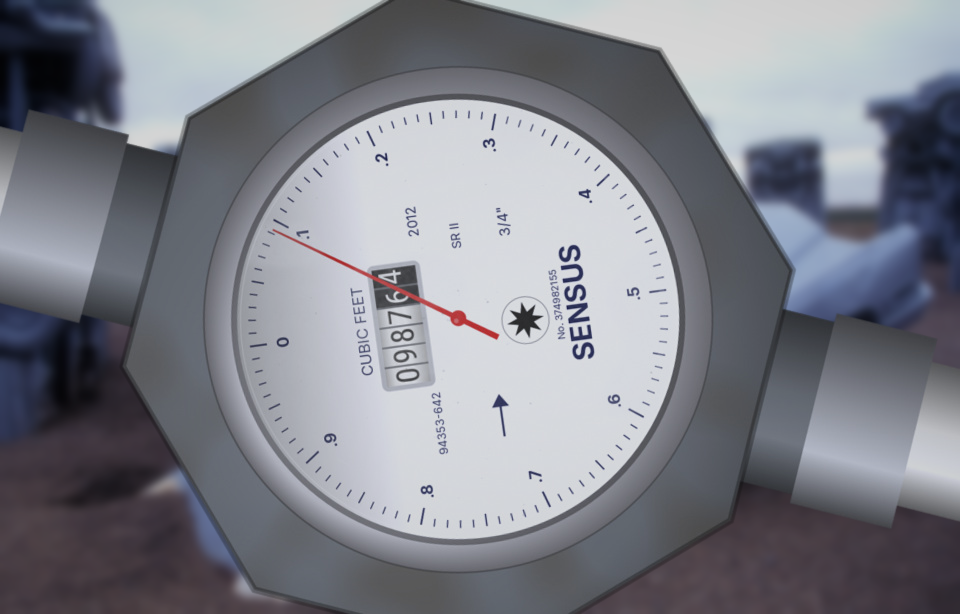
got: 98764.09 ft³
